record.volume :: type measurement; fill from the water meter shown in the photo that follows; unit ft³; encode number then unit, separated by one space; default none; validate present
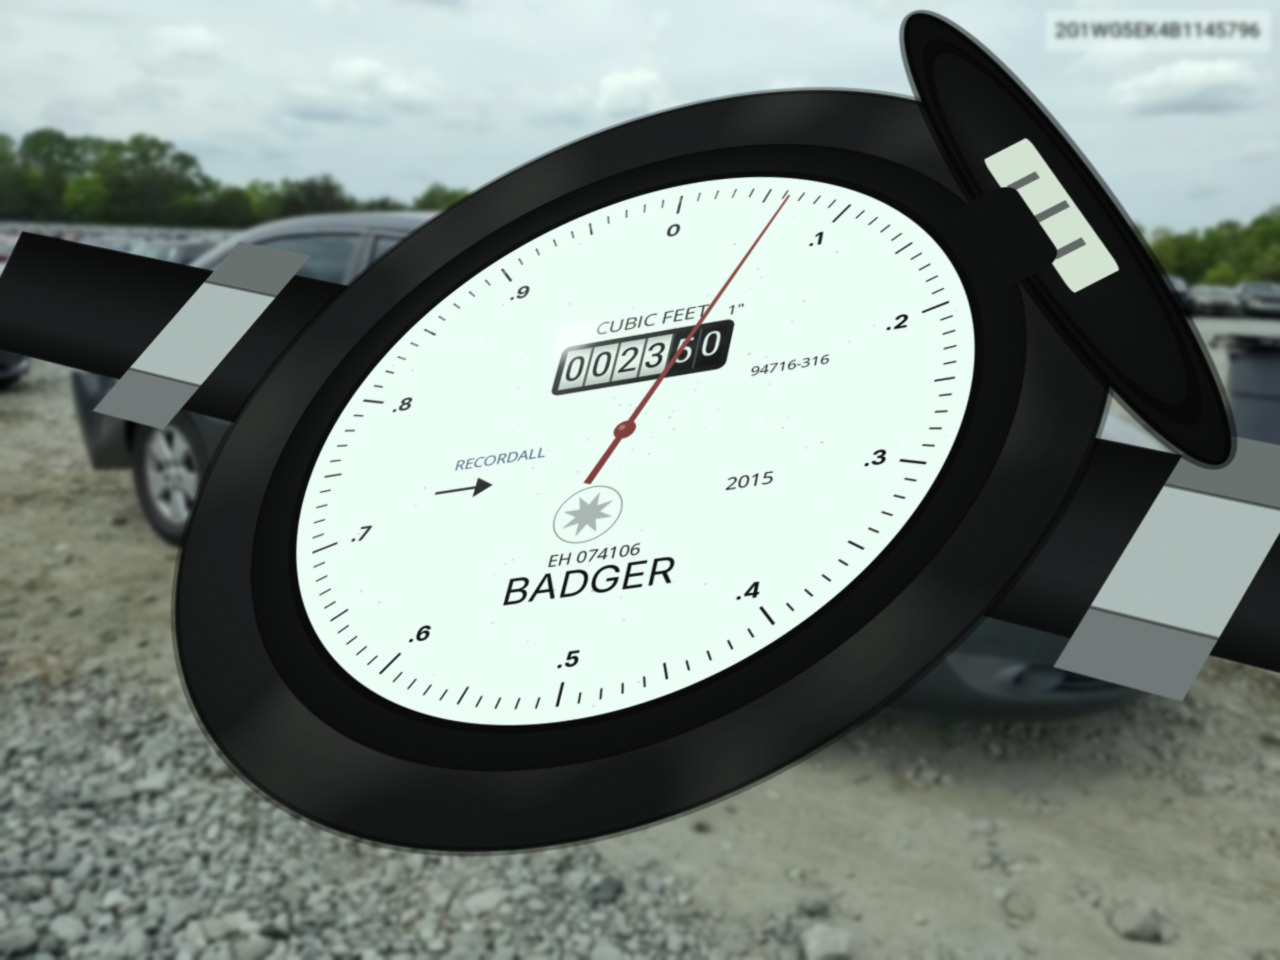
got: 2350.06 ft³
